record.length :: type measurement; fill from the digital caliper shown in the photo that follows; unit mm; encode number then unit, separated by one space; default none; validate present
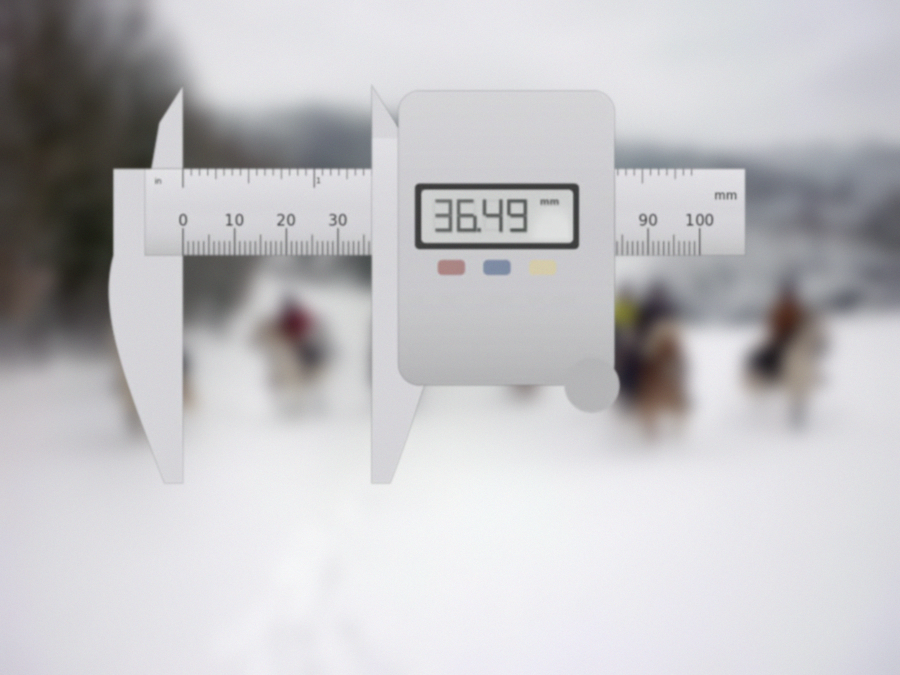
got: 36.49 mm
